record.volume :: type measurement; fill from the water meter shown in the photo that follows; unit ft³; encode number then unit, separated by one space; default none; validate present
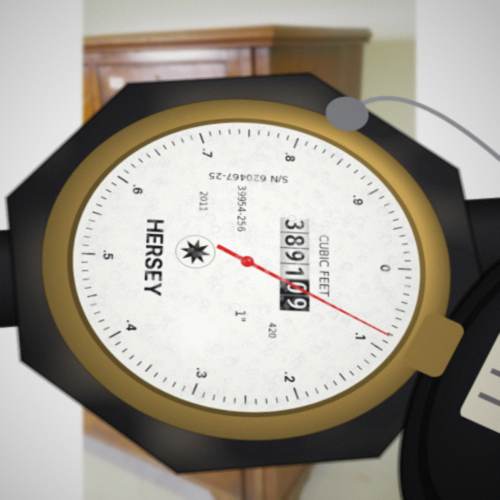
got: 389109.08 ft³
